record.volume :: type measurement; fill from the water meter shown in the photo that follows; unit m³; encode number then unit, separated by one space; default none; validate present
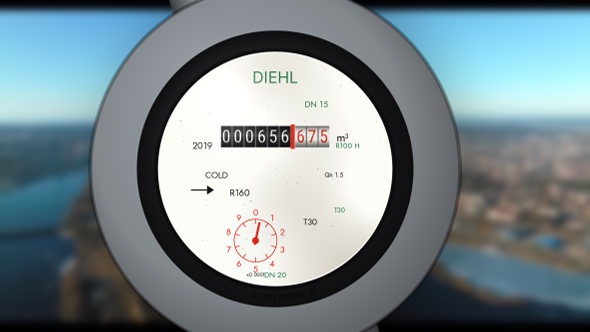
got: 656.6750 m³
